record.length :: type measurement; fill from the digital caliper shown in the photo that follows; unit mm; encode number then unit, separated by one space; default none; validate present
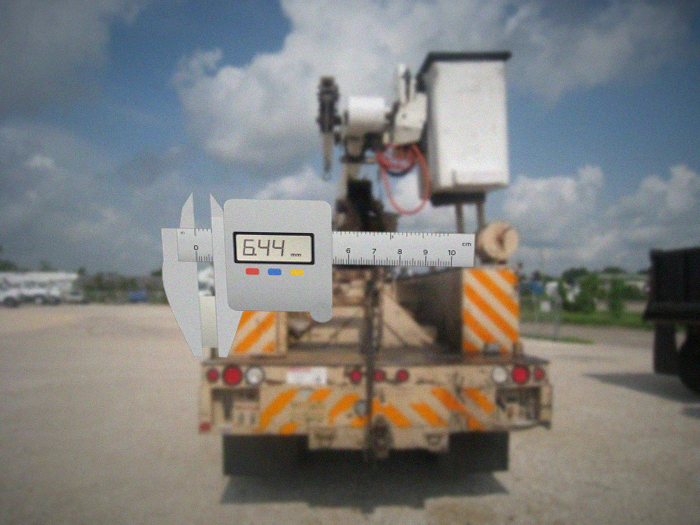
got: 6.44 mm
